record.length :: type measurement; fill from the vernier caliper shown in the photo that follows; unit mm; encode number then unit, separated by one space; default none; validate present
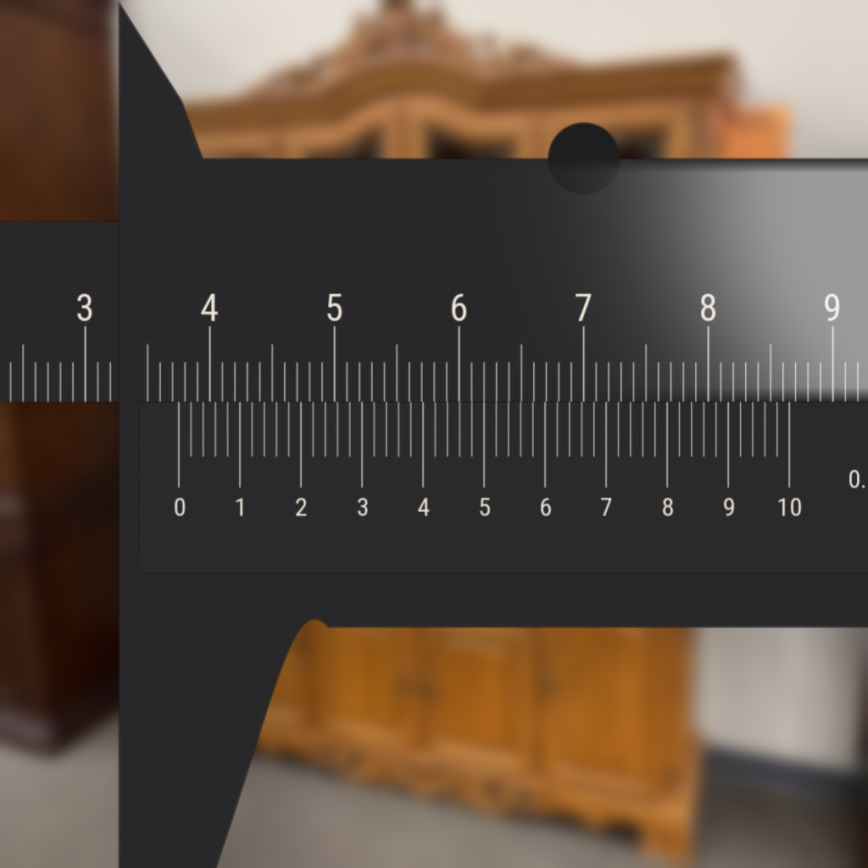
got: 37.5 mm
